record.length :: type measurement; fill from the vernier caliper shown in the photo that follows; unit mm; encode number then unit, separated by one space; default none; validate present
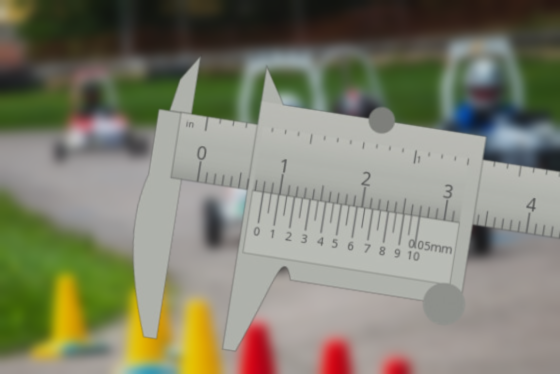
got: 8.0 mm
